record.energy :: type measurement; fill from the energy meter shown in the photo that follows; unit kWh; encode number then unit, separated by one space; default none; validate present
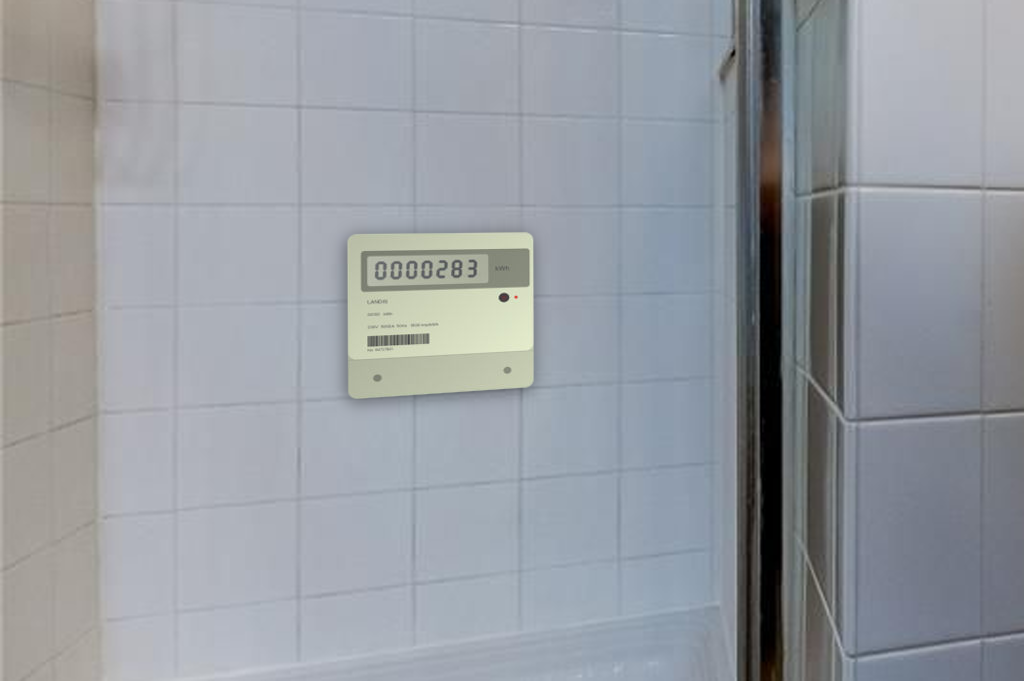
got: 283 kWh
